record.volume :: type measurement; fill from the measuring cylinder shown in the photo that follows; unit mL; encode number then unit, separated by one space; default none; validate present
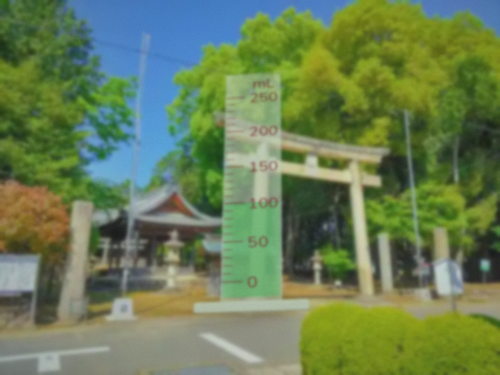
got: 100 mL
